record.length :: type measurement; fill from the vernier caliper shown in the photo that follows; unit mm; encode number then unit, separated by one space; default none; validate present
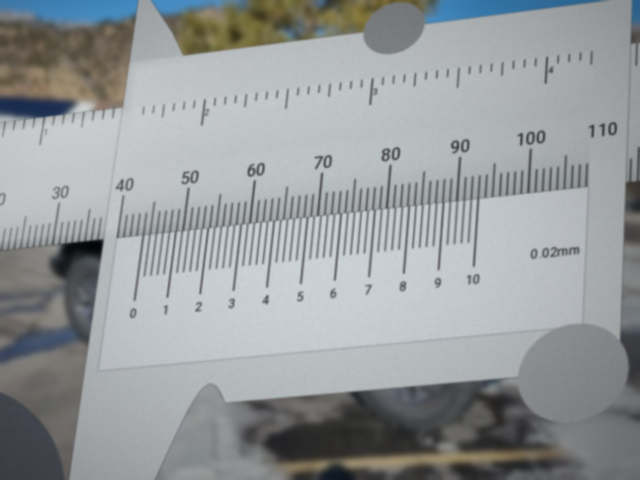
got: 44.0 mm
